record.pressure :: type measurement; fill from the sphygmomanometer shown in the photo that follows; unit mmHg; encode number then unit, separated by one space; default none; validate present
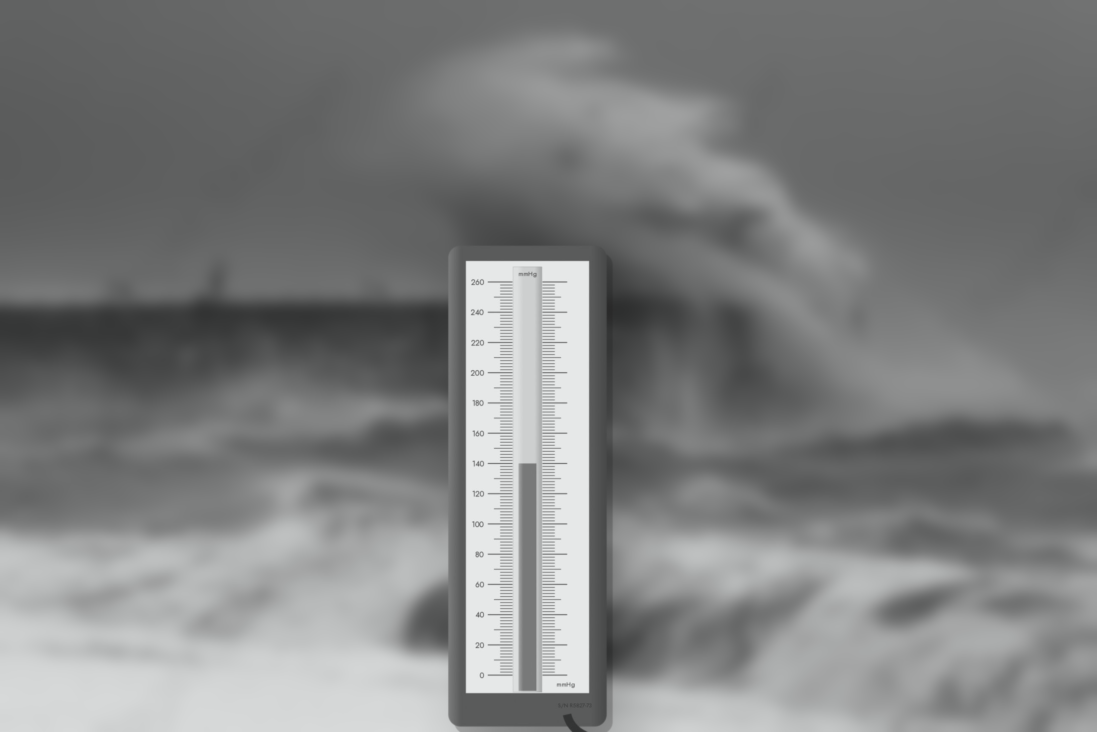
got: 140 mmHg
